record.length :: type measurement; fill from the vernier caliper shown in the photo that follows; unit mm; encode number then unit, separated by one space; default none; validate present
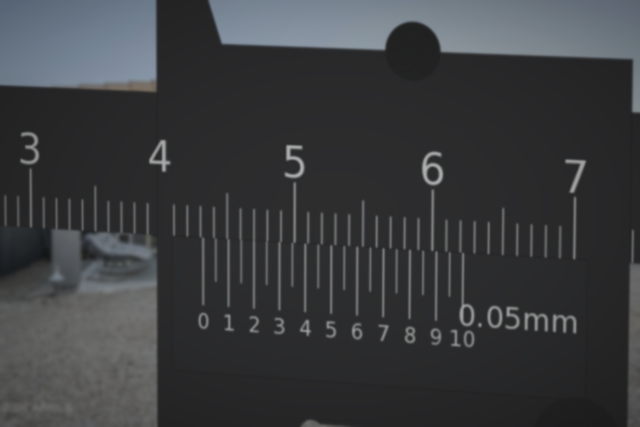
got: 43.2 mm
